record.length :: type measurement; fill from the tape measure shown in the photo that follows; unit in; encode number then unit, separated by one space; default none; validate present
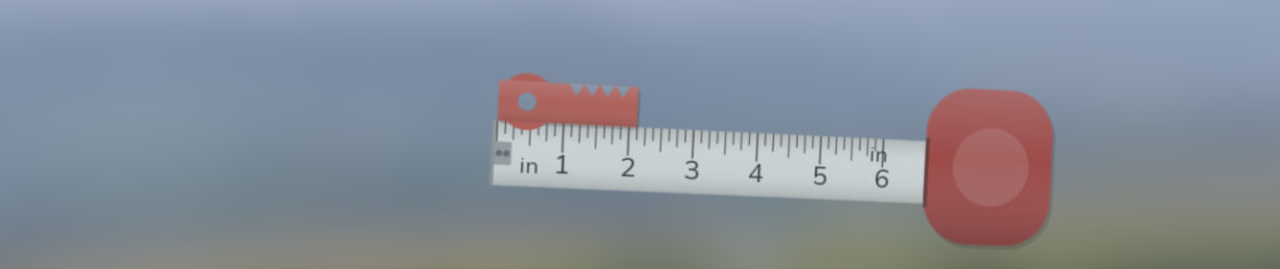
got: 2.125 in
